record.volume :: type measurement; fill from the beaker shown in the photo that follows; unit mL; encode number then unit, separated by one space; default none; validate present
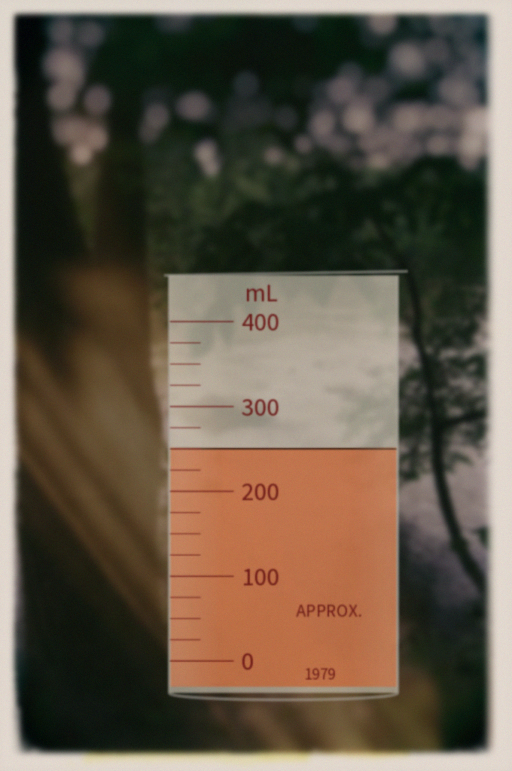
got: 250 mL
